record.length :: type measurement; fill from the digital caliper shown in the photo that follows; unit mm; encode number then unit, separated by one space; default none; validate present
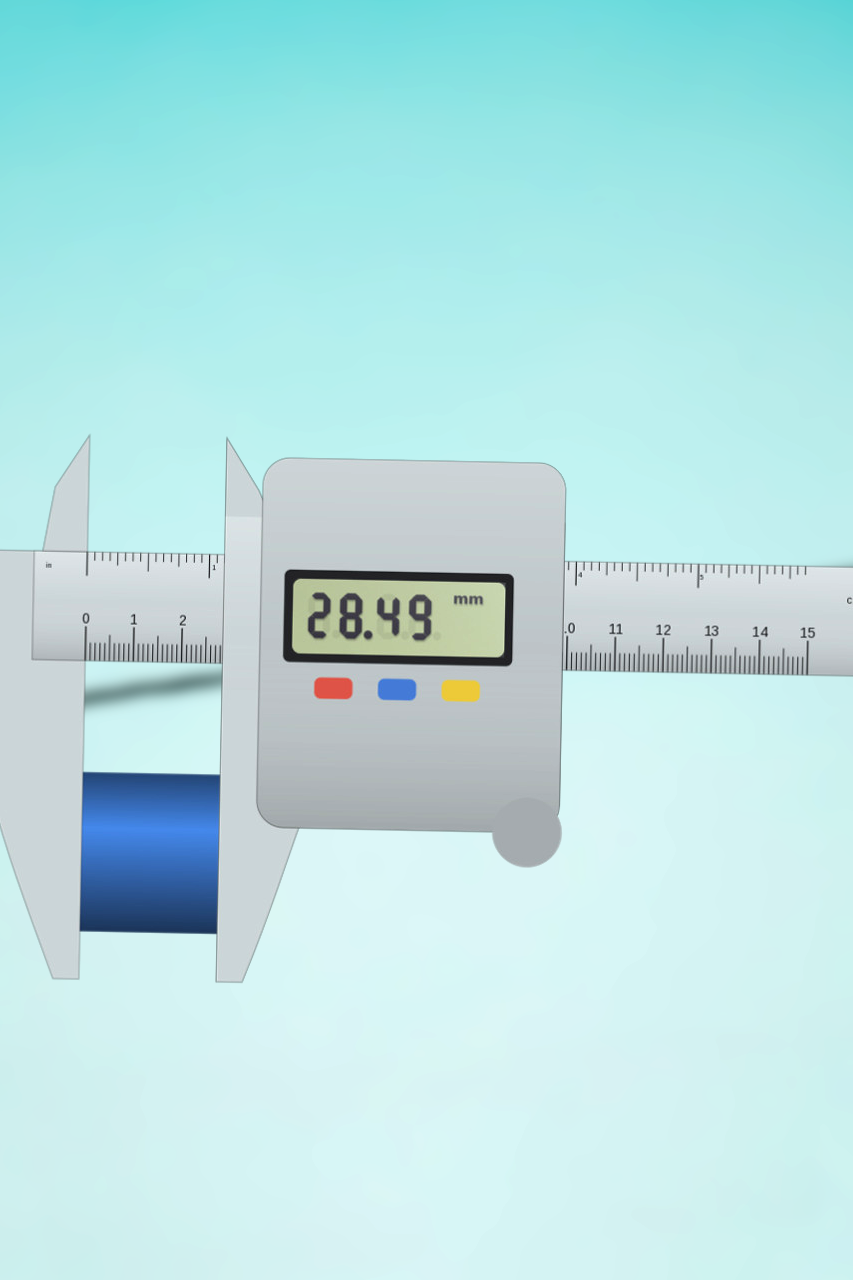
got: 28.49 mm
